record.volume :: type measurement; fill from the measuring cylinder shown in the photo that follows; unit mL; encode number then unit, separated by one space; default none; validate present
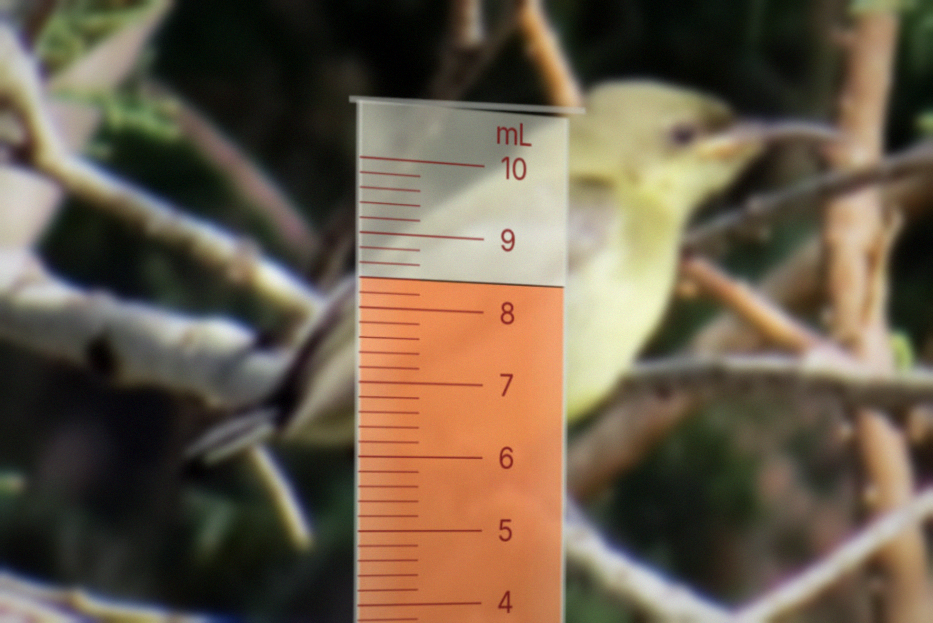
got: 8.4 mL
